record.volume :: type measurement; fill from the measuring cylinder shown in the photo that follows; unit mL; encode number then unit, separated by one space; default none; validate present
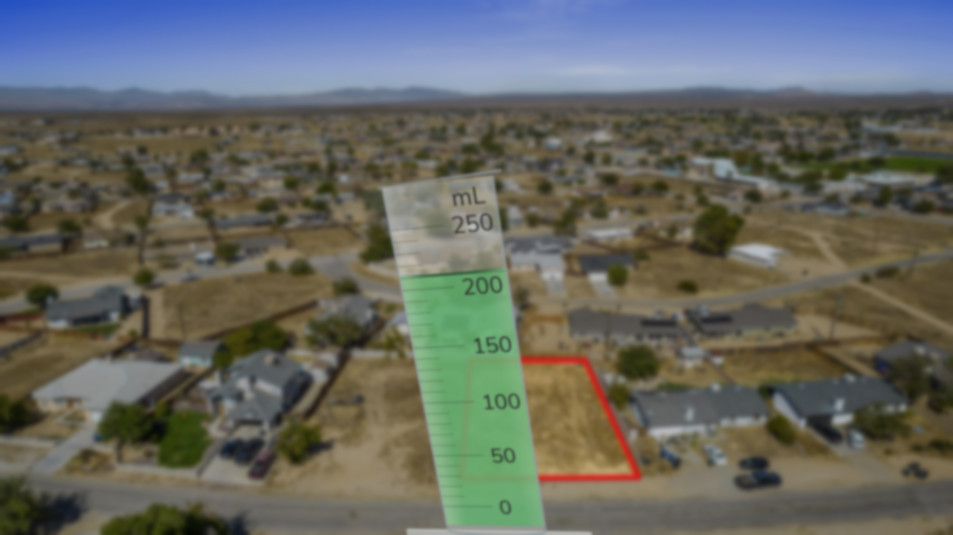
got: 210 mL
